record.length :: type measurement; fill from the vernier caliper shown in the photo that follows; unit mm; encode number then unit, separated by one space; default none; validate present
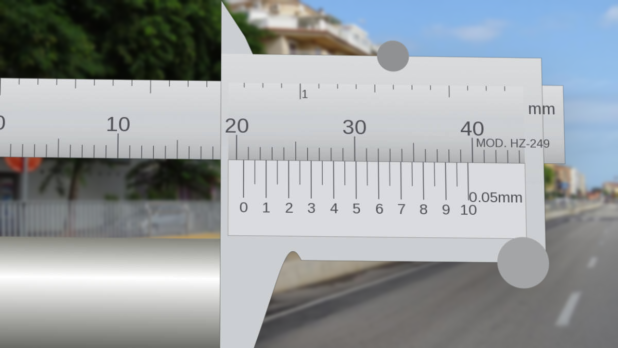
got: 20.6 mm
